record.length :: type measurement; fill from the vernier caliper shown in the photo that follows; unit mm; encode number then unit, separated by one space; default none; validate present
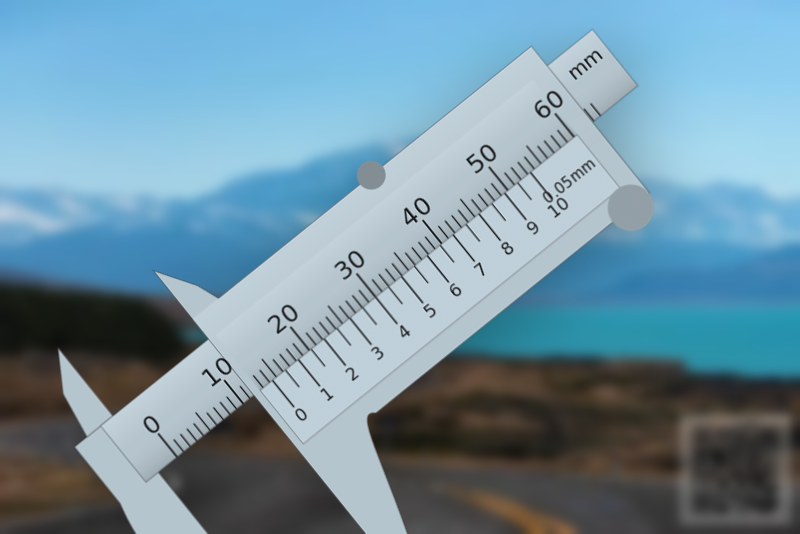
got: 14.4 mm
